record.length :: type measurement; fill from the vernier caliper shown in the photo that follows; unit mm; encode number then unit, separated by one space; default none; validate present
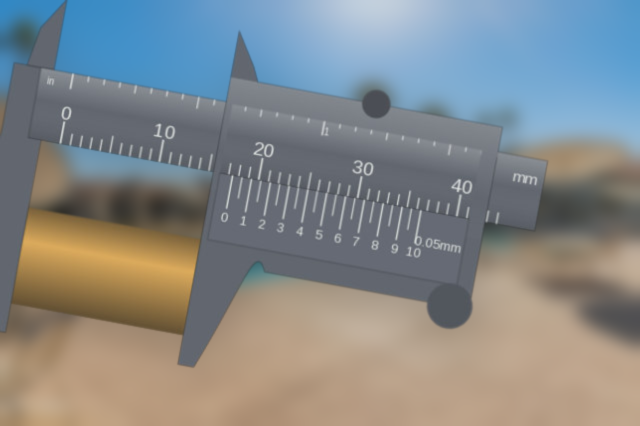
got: 17.4 mm
